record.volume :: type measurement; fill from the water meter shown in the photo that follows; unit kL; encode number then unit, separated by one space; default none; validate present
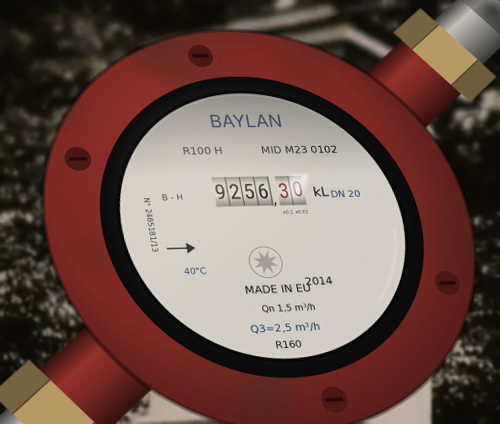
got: 9256.30 kL
